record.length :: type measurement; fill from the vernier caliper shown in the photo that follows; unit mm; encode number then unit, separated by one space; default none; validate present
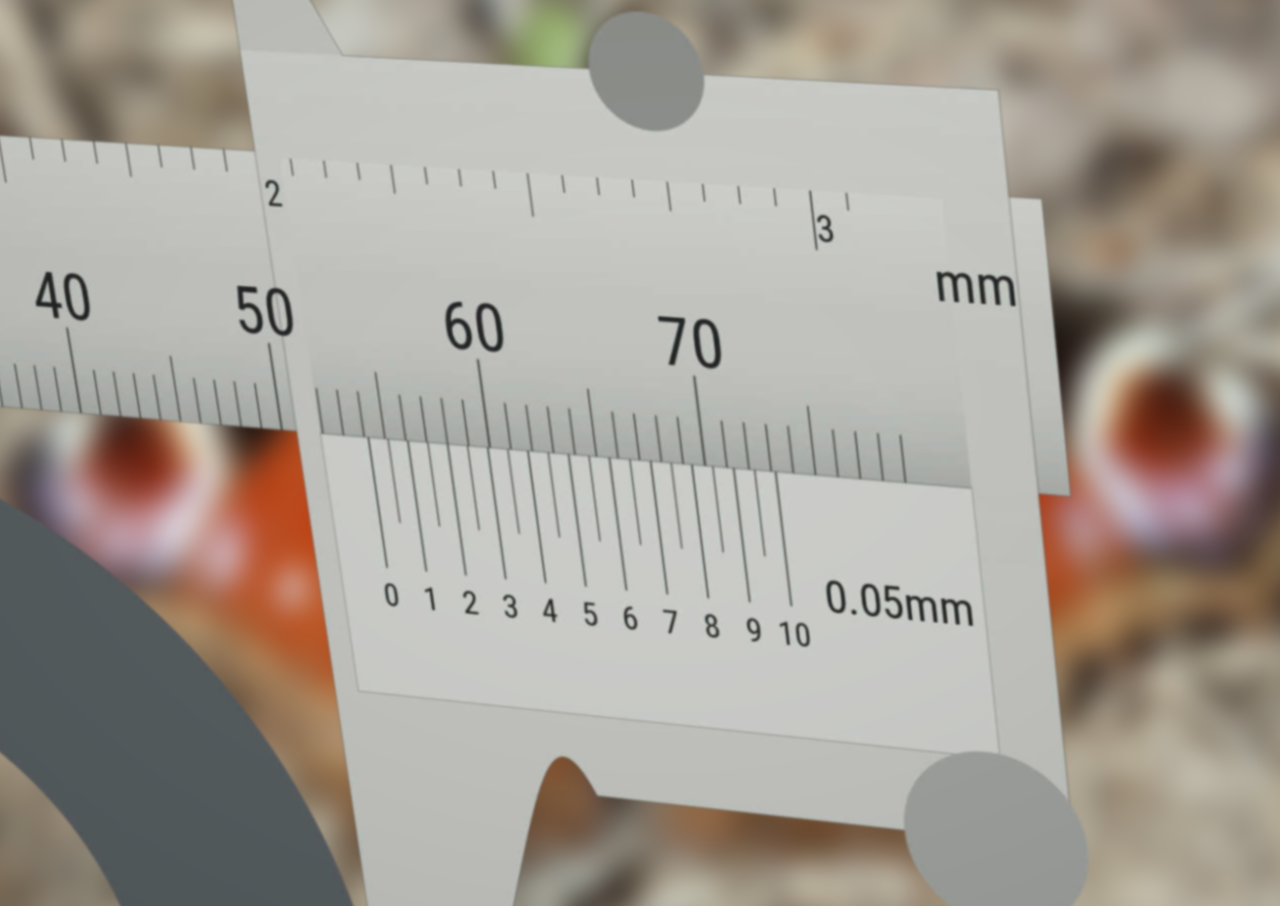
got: 54.2 mm
